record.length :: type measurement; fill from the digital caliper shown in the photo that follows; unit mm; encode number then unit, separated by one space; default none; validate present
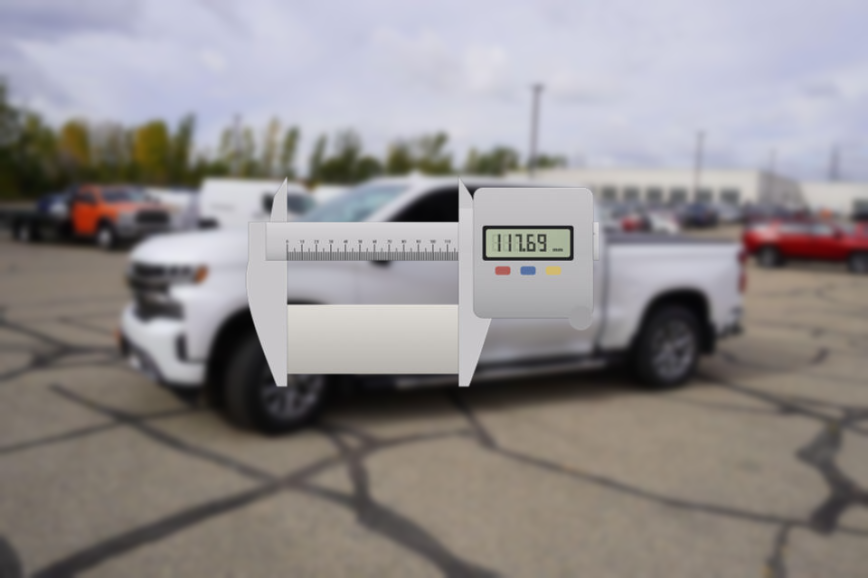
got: 117.69 mm
